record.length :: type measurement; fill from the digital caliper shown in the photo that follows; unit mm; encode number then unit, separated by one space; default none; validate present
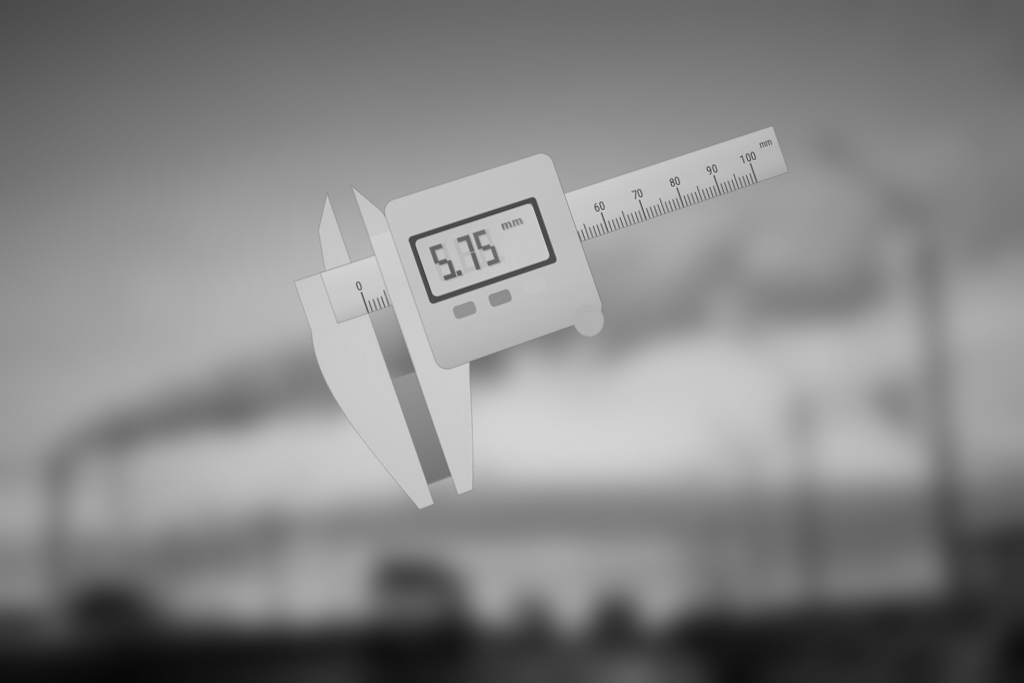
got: 5.75 mm
